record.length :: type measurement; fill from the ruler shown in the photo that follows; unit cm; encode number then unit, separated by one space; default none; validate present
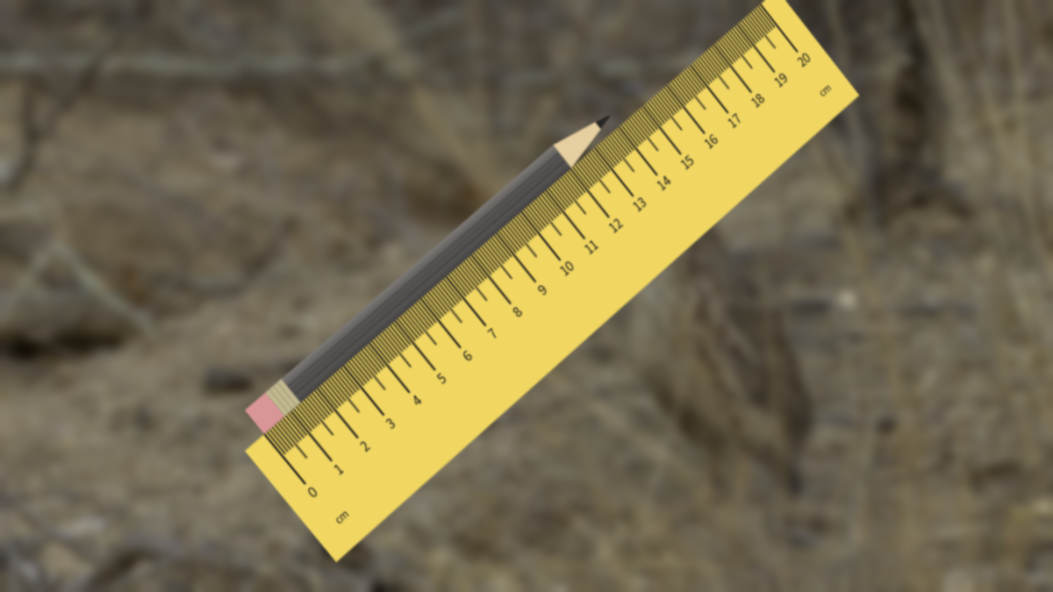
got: 14 cm
